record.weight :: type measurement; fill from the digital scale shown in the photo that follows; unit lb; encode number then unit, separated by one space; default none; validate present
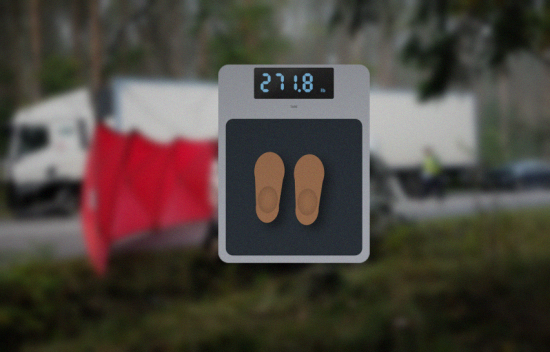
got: 271.8 lb
